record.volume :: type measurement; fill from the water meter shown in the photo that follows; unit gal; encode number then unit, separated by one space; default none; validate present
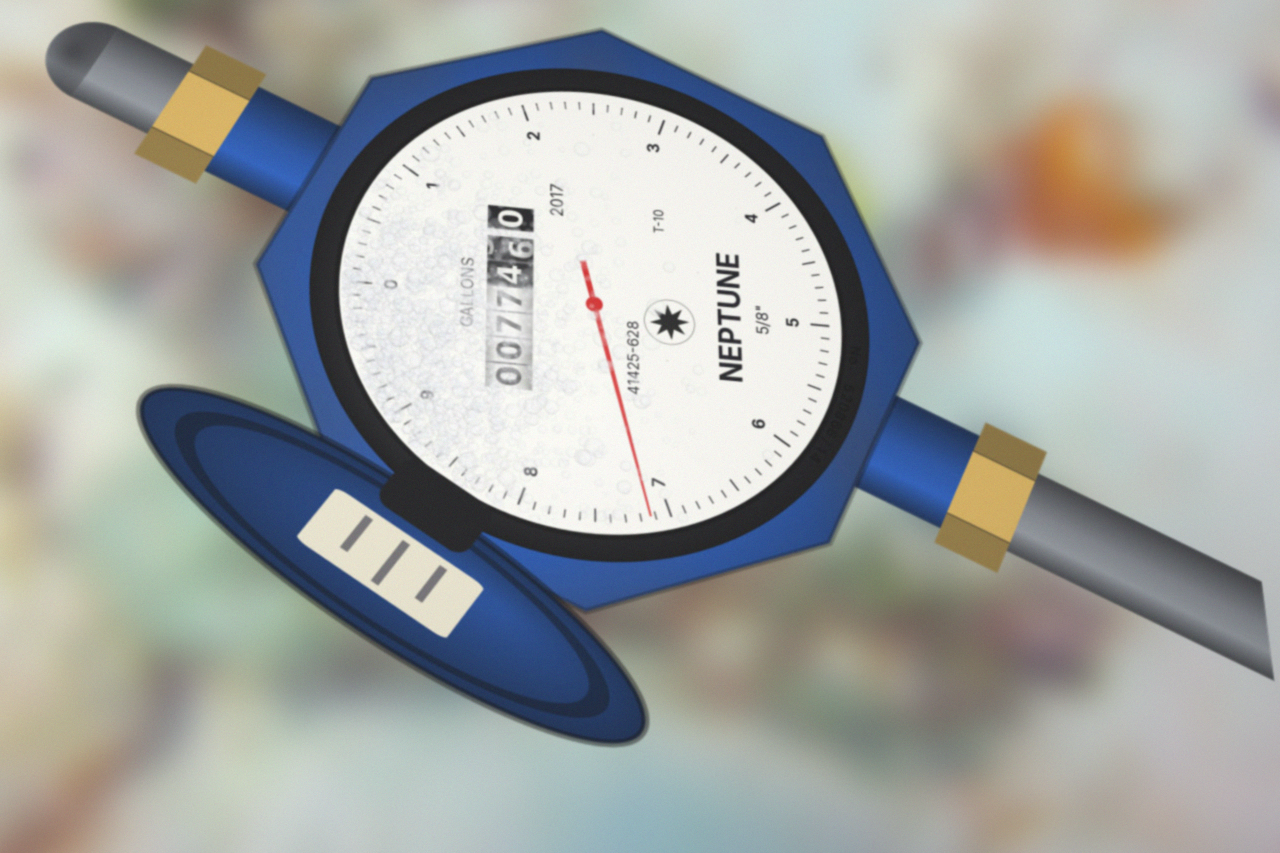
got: 77457.1 gal
